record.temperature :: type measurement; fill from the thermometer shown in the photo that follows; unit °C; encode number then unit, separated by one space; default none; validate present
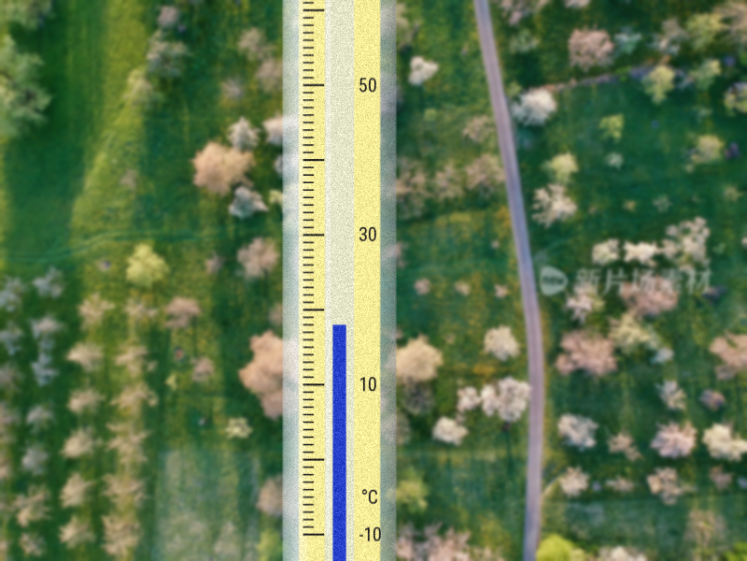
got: 18 °C
